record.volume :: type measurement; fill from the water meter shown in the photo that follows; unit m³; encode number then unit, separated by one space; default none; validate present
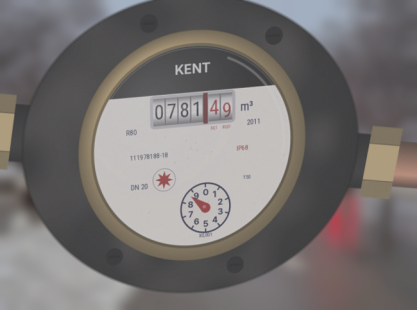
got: 781.488 m³
